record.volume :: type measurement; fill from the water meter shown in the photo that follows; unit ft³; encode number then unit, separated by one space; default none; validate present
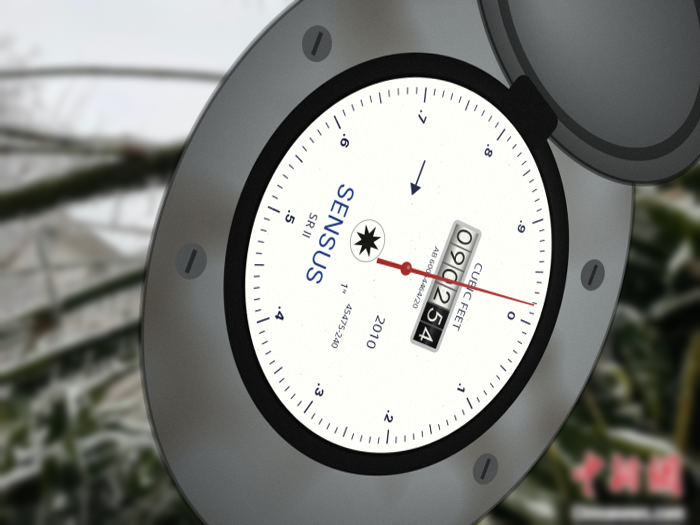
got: 90253.98 ft³
